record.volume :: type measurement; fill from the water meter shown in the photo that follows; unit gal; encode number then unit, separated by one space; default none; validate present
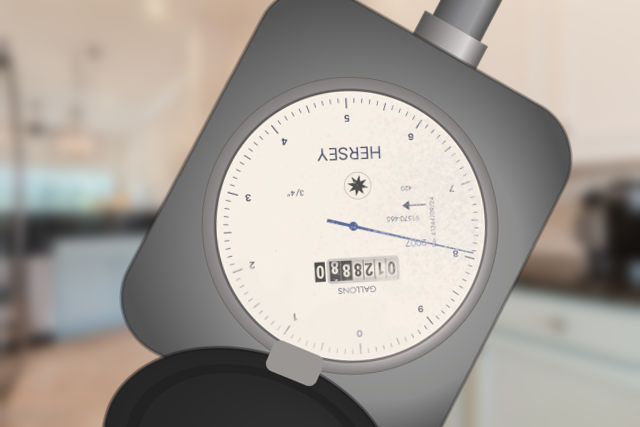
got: 128877.9 gal
